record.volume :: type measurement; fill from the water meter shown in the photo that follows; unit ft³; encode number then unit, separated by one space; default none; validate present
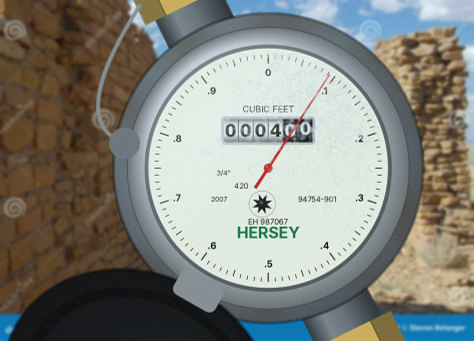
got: 400.09 ft³
